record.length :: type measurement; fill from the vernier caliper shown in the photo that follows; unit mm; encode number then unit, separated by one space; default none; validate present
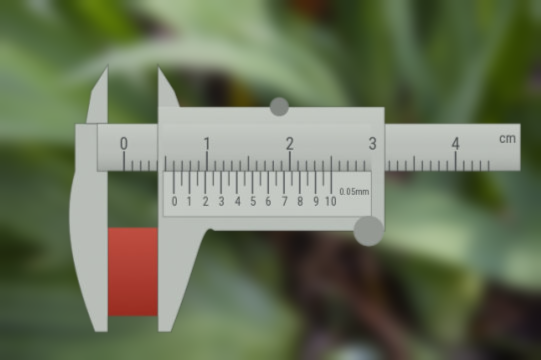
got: 6.0 mm
